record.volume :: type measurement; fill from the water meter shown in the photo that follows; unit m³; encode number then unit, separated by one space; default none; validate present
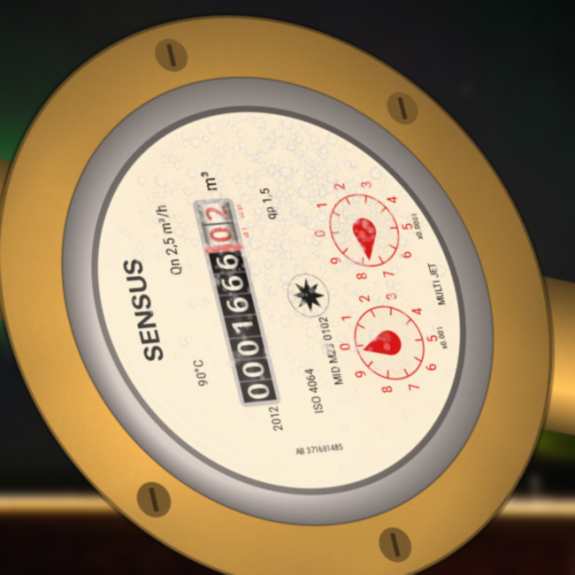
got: 1666.0197 m³
